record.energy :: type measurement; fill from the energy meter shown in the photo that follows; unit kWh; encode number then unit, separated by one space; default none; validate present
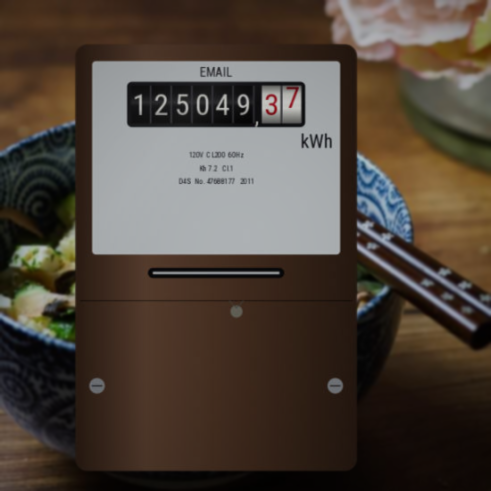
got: 125049.37 kWh
